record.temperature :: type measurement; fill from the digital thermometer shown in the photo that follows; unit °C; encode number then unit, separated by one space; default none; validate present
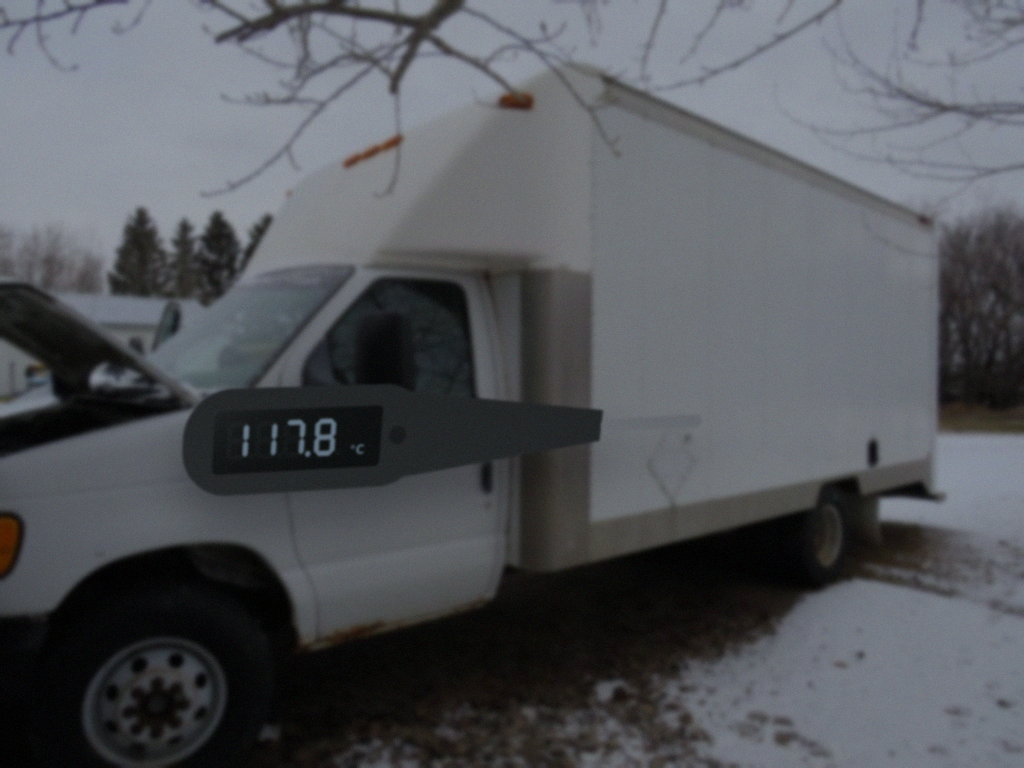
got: 117.8 °C
